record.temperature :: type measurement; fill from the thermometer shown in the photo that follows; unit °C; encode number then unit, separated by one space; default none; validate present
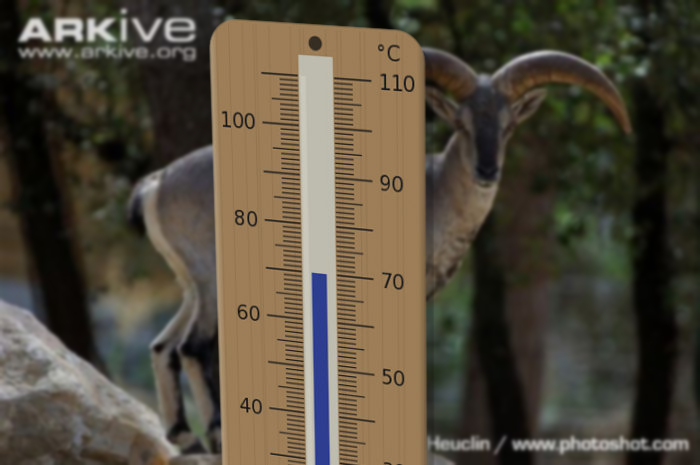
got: 70 °C
